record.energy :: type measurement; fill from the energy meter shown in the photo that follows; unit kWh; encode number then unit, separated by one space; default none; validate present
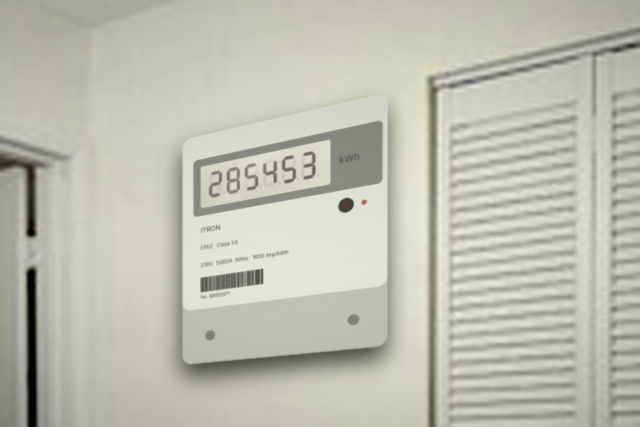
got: 285453 kWh
